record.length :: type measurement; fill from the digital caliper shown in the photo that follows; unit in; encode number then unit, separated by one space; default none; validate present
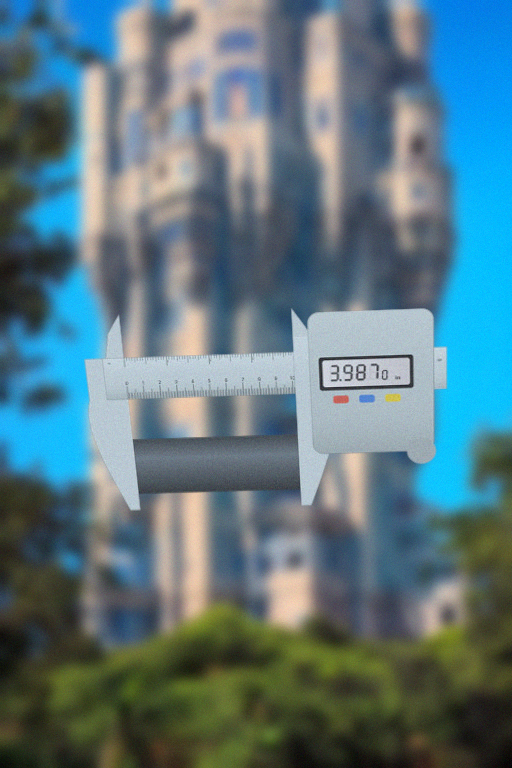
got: 3.9870 in
